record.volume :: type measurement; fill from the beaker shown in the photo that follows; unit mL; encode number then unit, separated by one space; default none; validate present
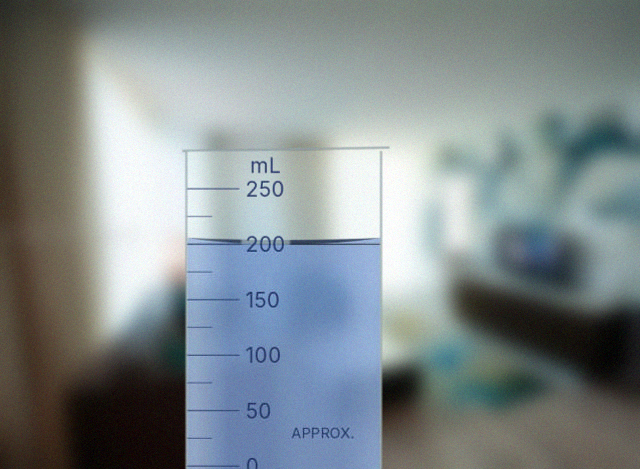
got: 200 mL
